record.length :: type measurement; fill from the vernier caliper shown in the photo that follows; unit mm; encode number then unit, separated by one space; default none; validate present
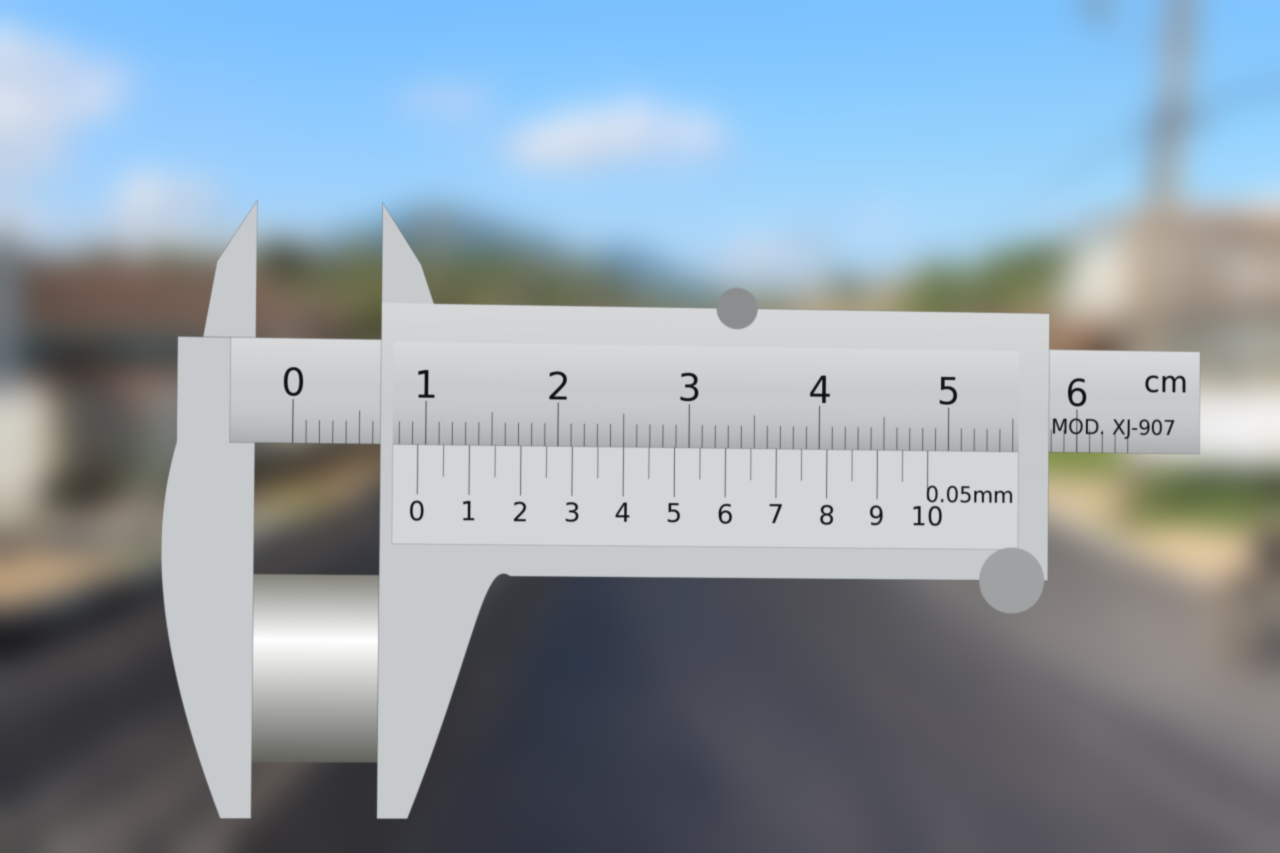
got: 9.4 mm
